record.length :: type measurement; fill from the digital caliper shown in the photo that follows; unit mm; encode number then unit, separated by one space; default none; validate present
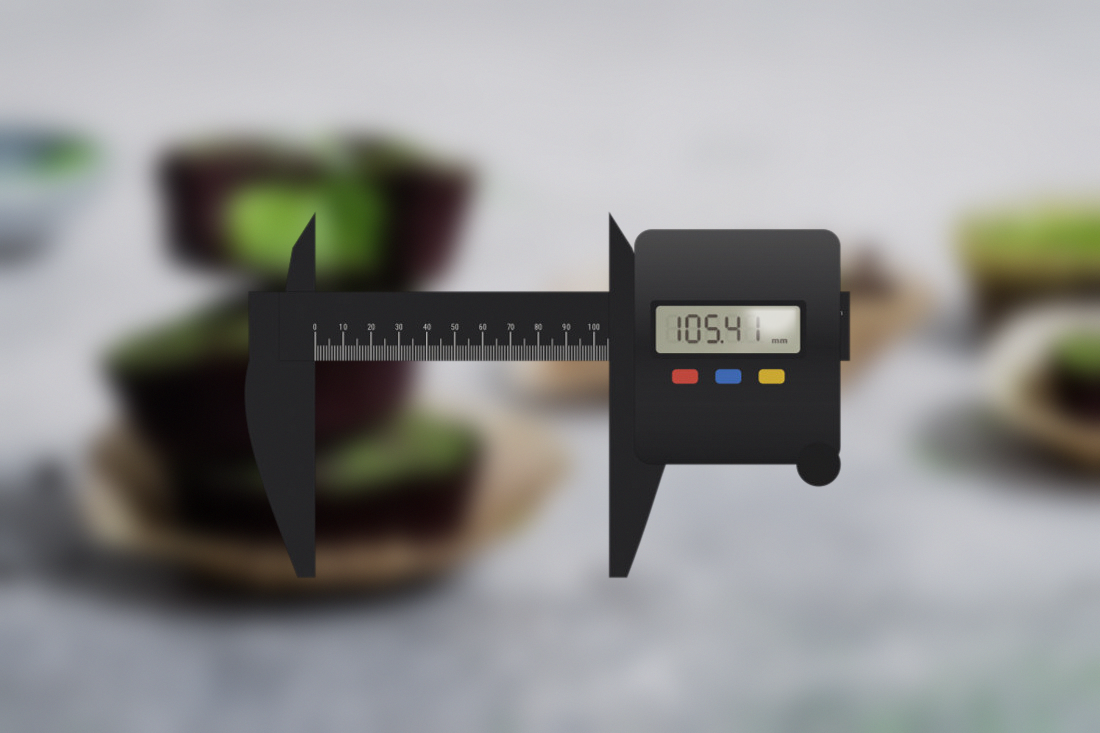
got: 105.41 mm
